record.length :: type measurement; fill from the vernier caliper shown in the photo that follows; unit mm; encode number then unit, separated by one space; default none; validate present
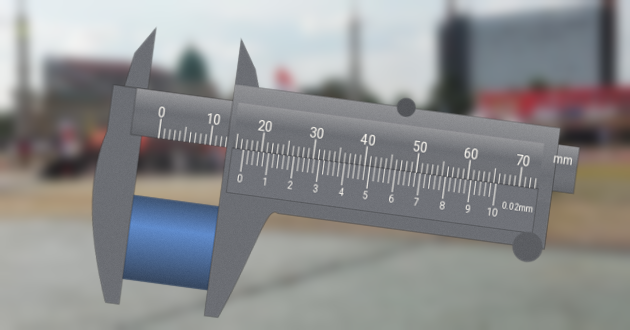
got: 16.5 mm
